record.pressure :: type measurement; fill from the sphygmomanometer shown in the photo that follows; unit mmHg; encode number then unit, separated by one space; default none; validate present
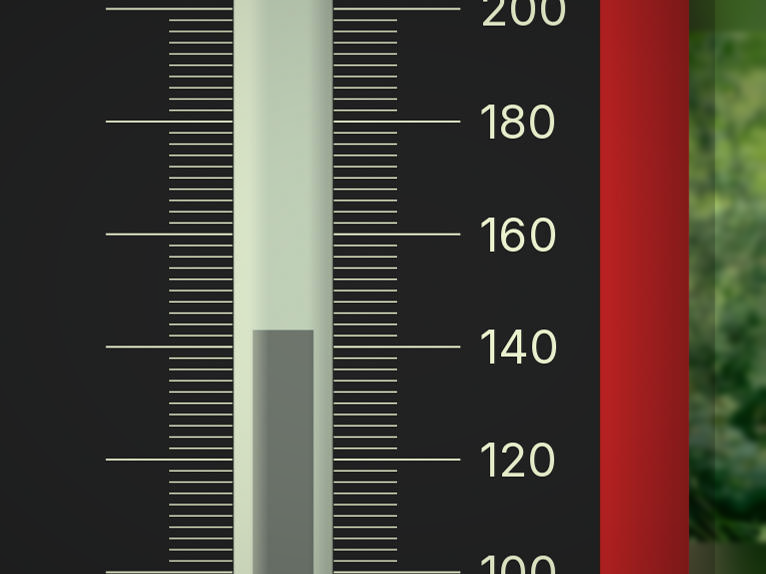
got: 143 mmHg
